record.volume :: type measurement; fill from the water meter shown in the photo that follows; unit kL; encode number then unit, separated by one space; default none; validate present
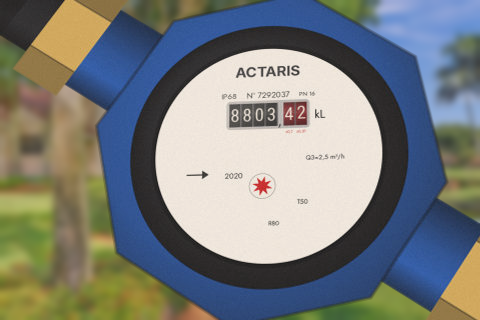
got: 8803.42 kL
